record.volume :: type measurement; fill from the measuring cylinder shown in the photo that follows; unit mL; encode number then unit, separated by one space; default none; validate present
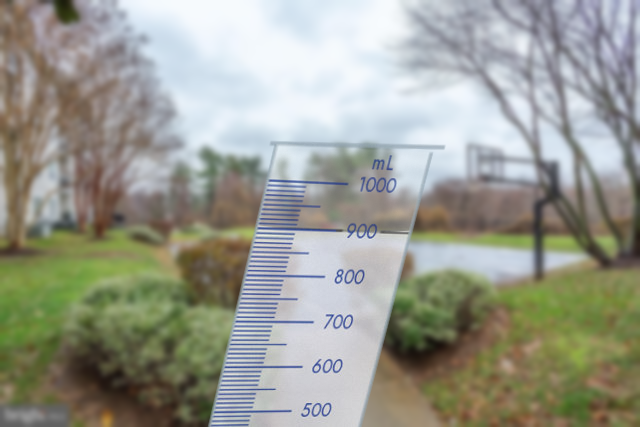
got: 900 mL
